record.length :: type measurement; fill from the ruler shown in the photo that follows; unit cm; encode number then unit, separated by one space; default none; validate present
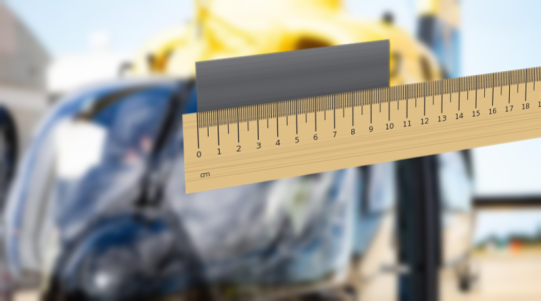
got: 10 cm
